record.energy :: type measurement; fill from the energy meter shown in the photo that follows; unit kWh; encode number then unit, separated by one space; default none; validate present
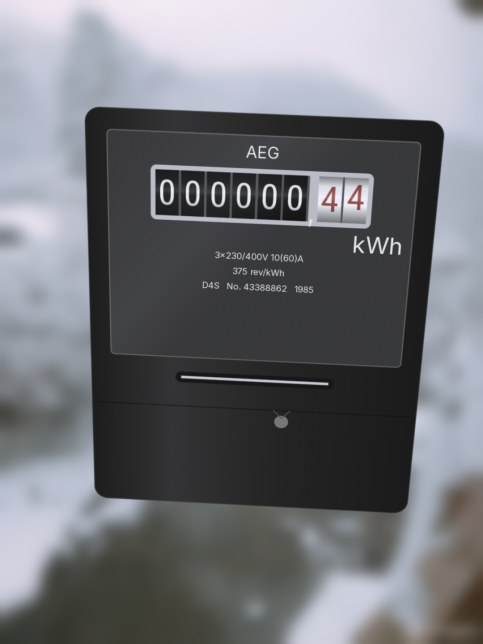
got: 0.44 kWh
